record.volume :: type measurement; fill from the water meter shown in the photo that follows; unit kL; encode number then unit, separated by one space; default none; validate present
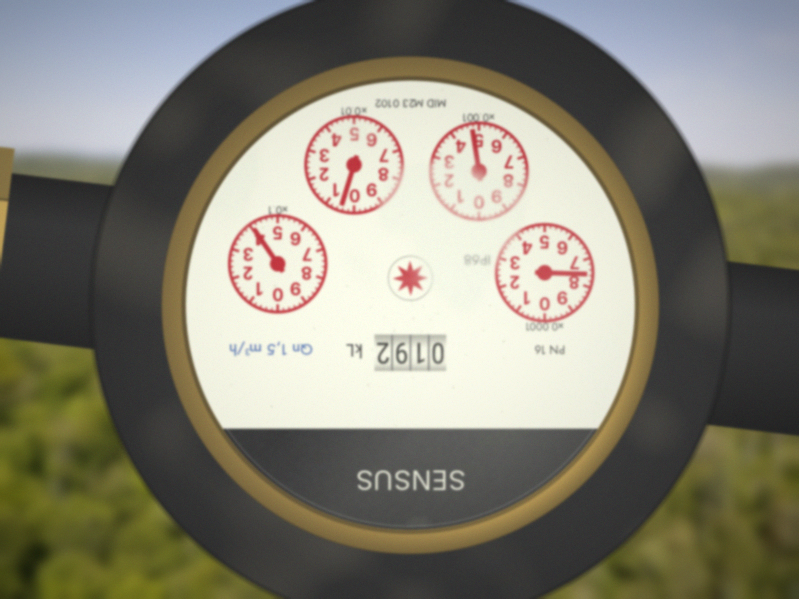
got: 192.4047 kL
